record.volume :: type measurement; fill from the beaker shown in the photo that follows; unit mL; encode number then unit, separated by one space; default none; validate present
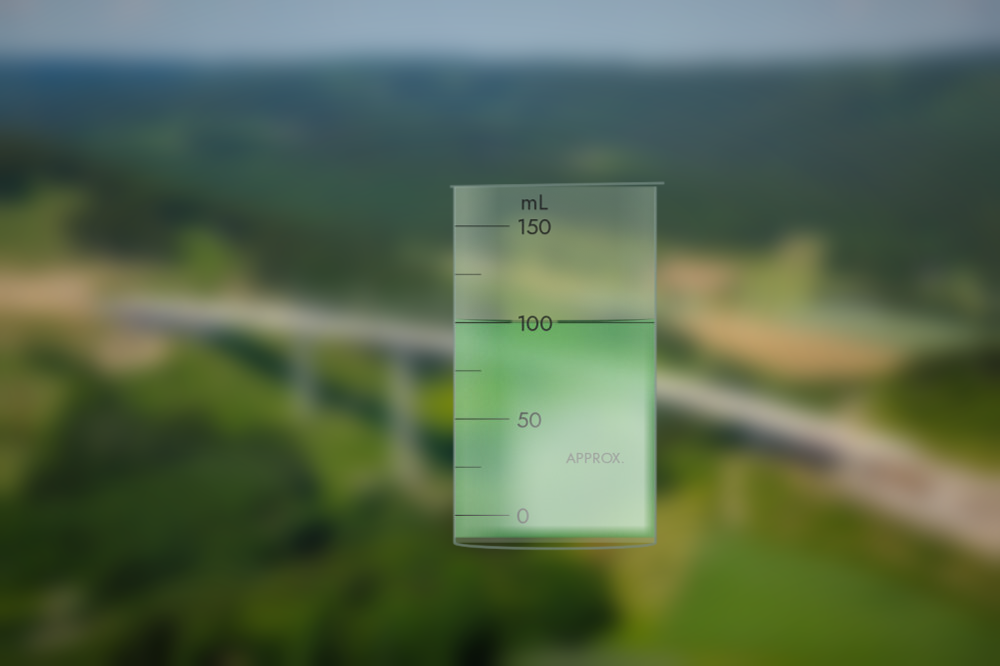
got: 100 mL
